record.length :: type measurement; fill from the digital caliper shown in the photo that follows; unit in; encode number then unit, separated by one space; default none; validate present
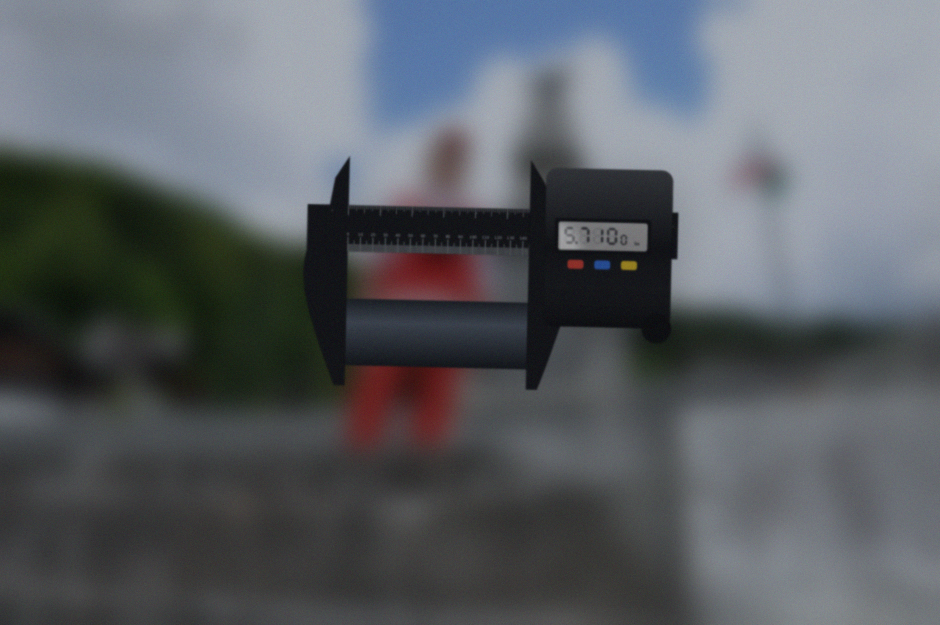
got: 5.7100 in
